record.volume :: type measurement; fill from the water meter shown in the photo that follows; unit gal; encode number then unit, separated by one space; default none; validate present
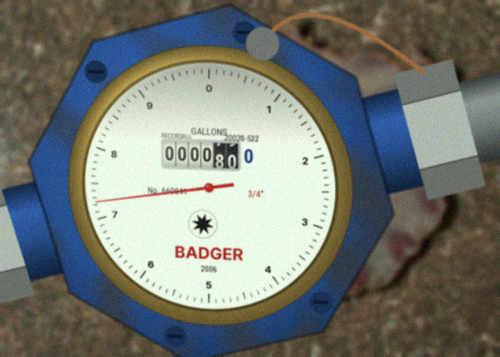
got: 797.2 gal
